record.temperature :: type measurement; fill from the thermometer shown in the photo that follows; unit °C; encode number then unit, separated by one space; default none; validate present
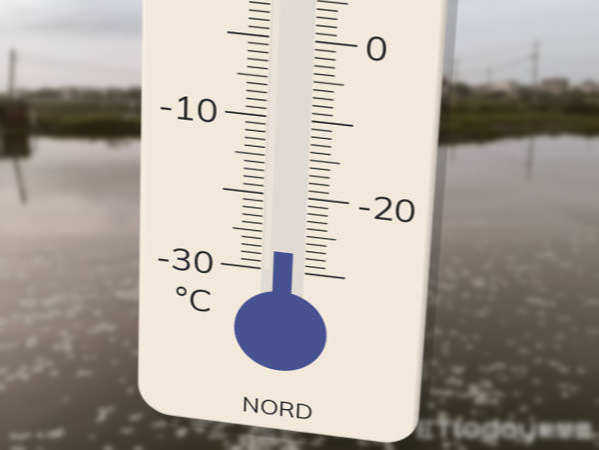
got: -27.5 °C
